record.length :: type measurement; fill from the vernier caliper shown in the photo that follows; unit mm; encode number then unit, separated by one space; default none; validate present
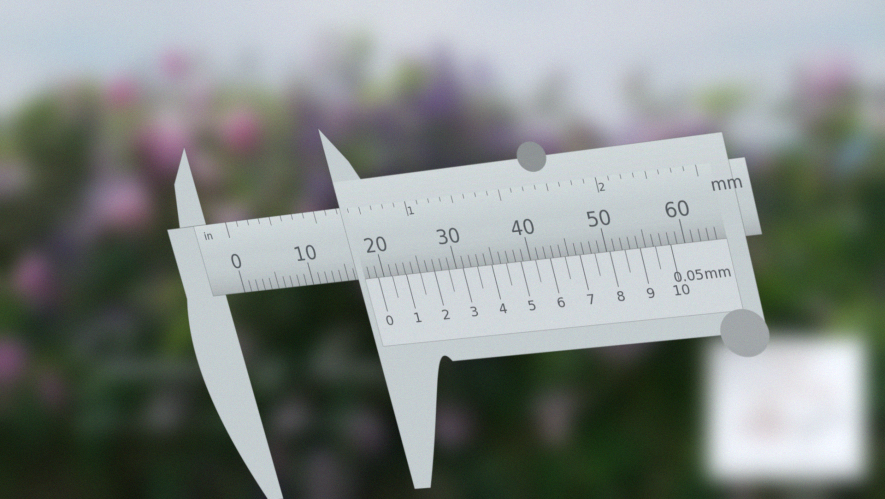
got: 19.2 mm
